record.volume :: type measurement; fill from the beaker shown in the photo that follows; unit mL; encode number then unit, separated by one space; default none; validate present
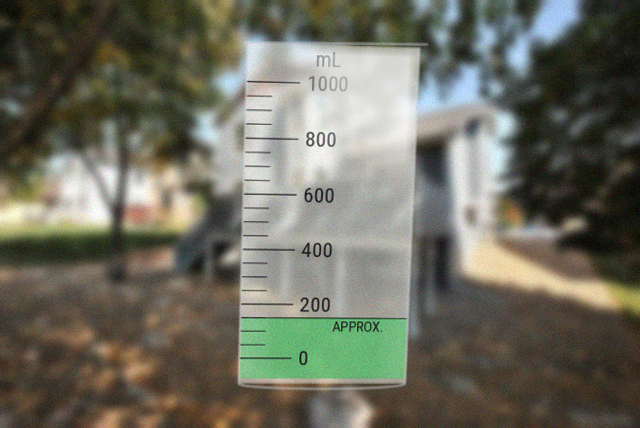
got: 150 mL
